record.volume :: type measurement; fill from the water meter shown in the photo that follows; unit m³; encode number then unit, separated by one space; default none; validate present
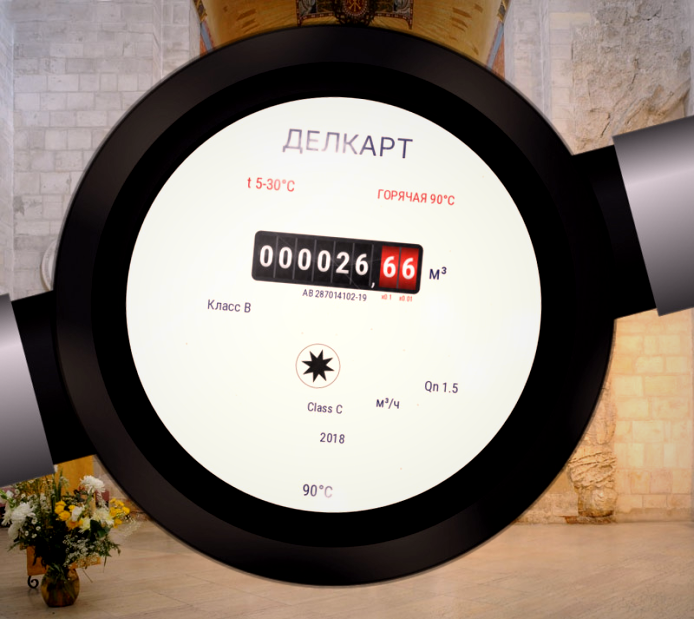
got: 26.66 m³
